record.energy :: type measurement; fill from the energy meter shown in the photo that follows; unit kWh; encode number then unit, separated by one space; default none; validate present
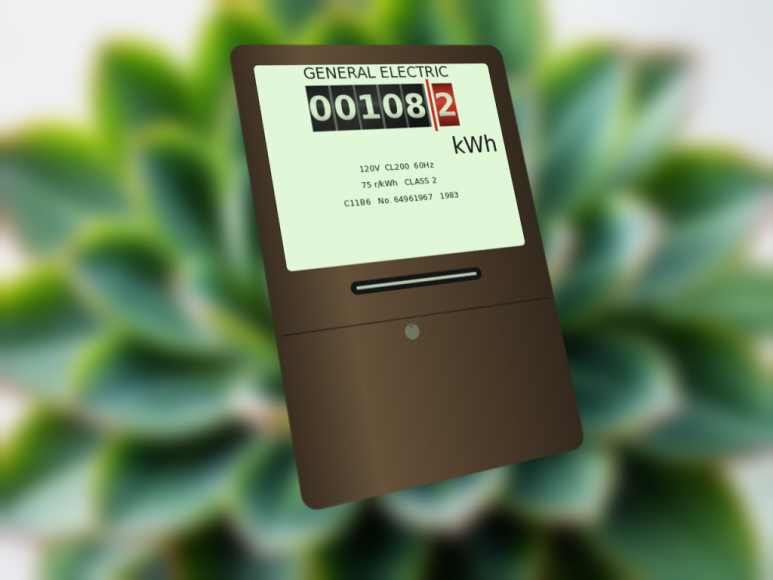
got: 108.2 kWh
